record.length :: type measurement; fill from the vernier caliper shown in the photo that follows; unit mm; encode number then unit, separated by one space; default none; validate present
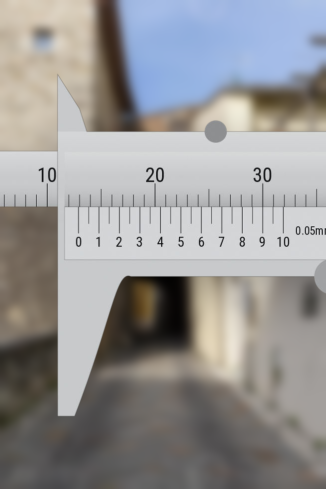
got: 12.9 mm
